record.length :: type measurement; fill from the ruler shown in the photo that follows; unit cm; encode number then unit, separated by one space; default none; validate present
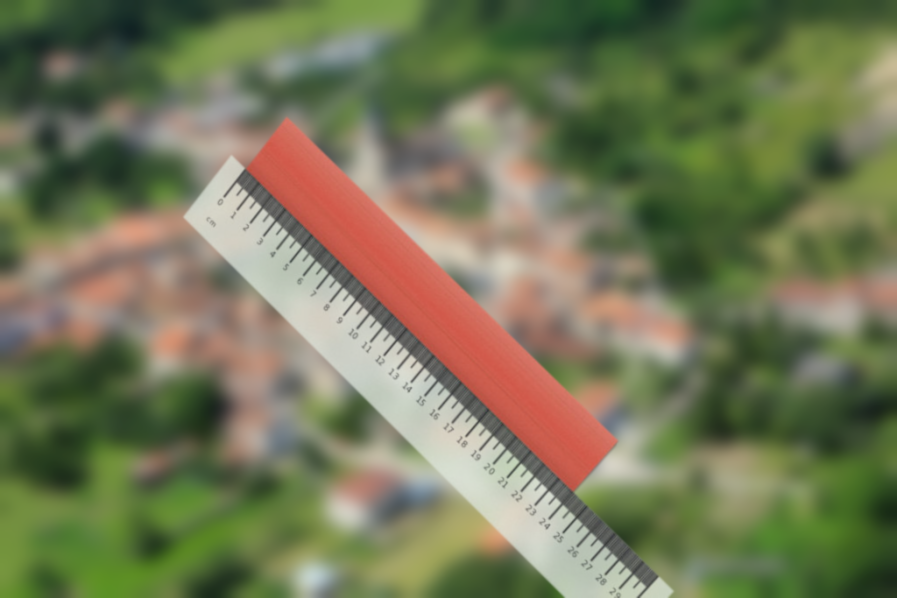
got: 24 cm
